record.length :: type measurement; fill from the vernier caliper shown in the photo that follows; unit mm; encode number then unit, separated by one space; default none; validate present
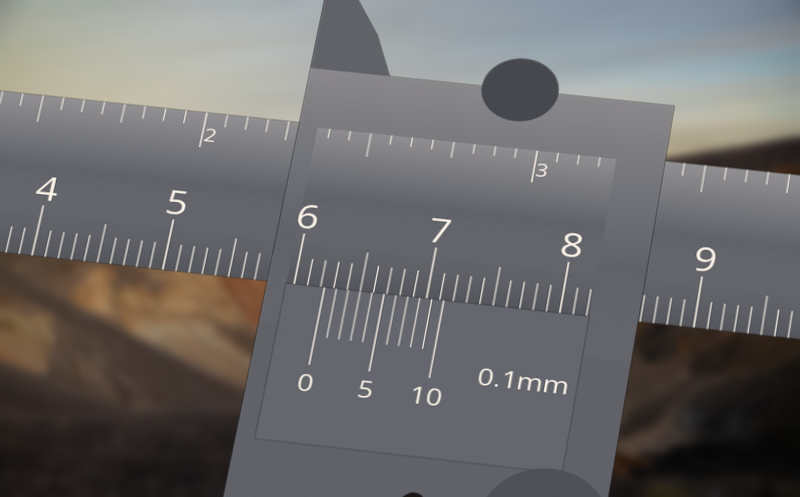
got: 62.3 mm
